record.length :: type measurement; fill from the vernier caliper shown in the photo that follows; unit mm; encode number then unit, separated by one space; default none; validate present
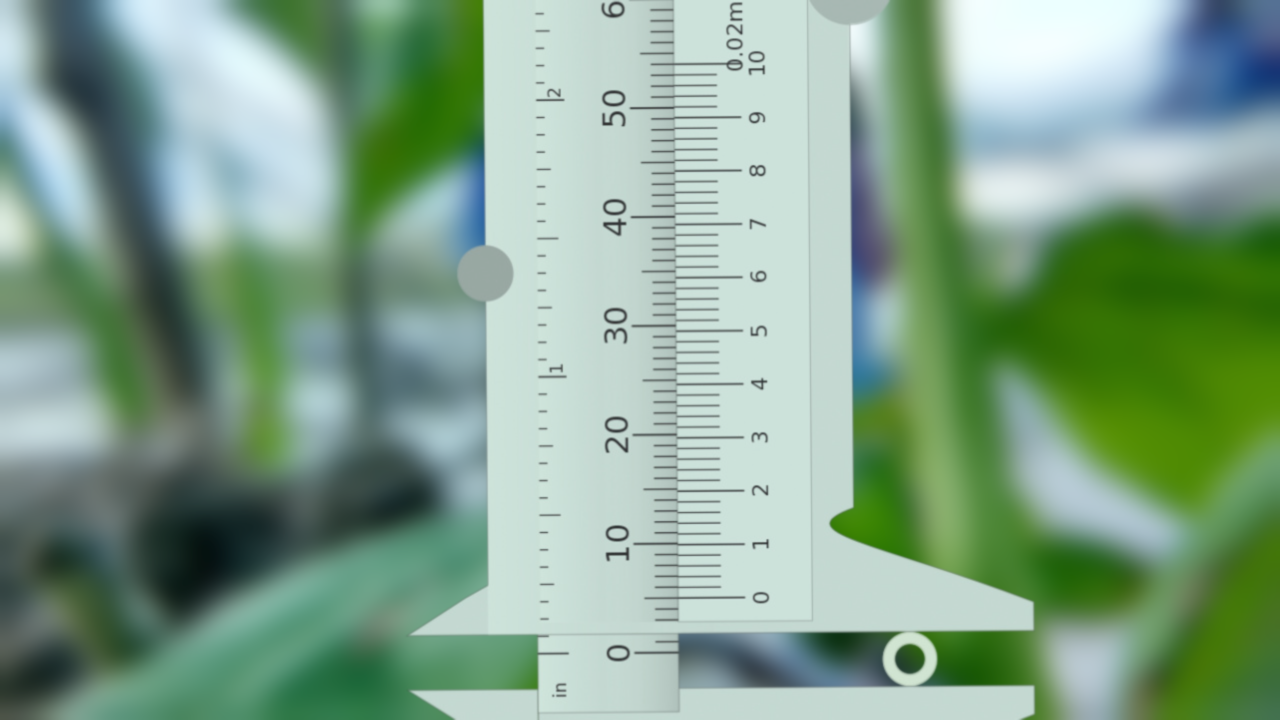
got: 5.0 mm
